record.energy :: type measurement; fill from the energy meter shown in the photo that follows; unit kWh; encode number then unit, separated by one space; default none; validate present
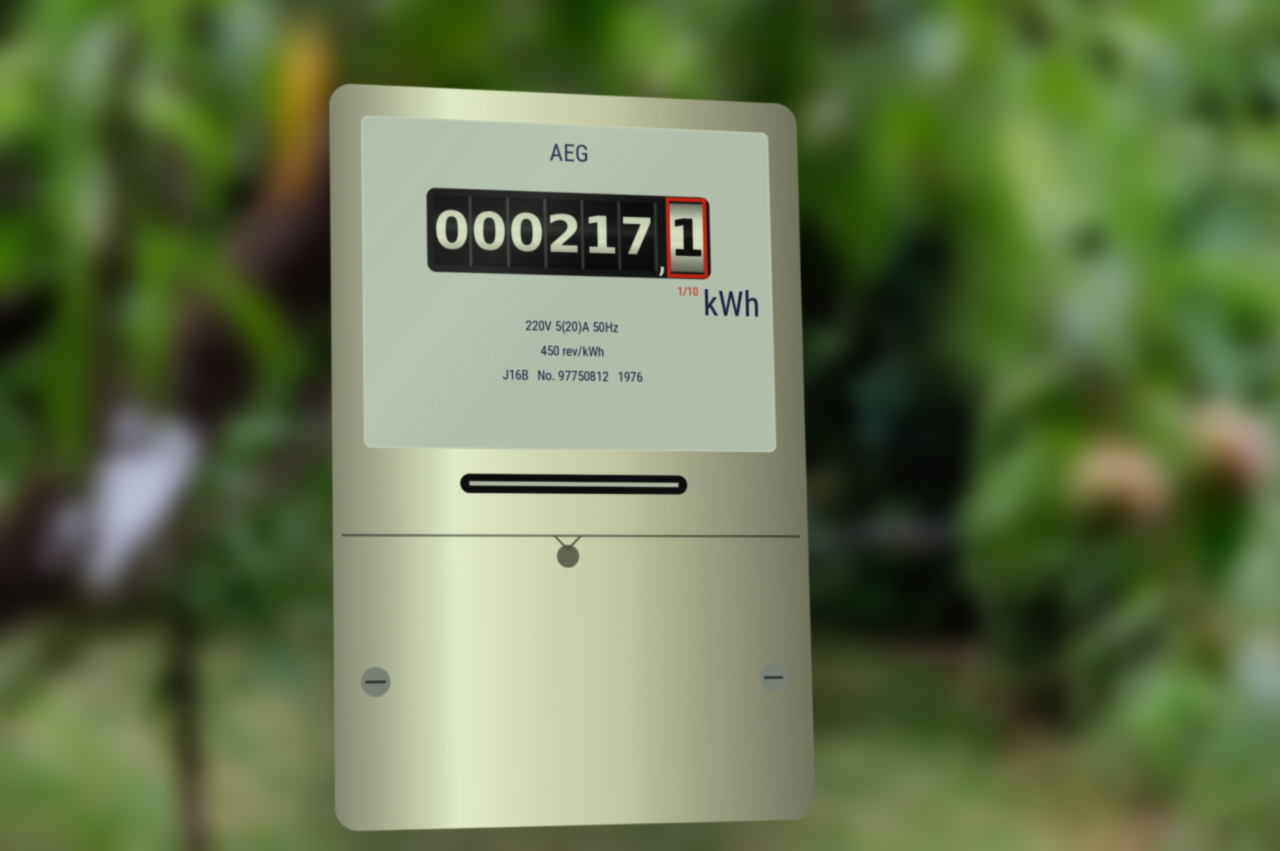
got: 217.1 kWh
